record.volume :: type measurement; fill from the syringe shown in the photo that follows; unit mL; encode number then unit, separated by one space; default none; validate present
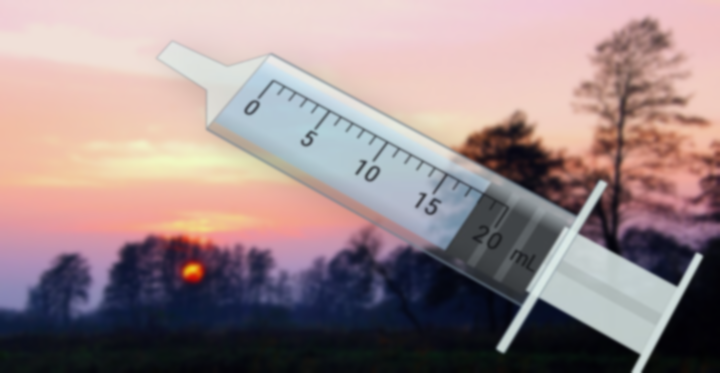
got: 18 mL
